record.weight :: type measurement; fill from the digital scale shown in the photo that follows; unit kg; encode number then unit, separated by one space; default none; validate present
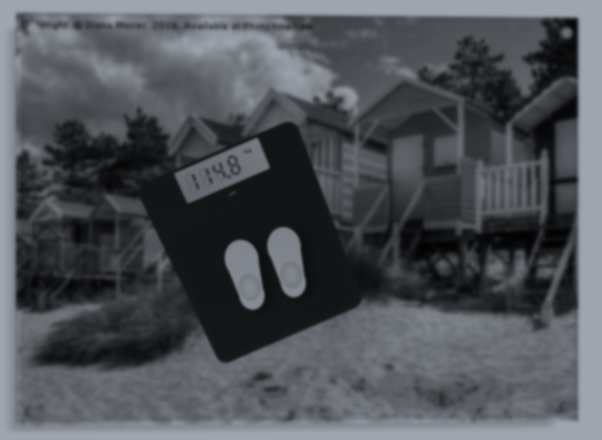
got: 114.8 kg
